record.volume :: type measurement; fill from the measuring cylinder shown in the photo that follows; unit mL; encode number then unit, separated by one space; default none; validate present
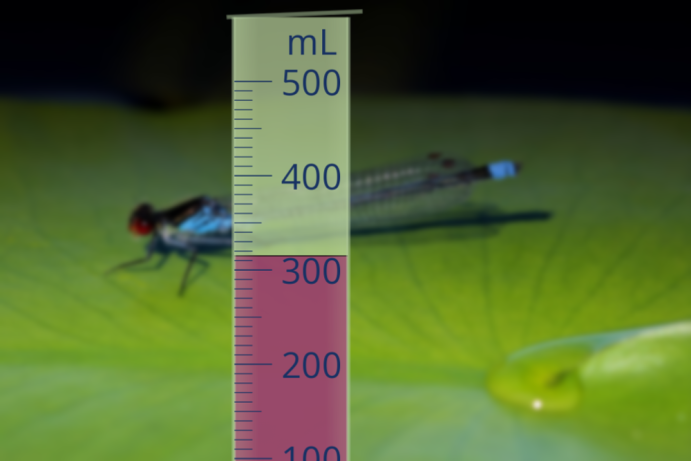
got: 315 mL
